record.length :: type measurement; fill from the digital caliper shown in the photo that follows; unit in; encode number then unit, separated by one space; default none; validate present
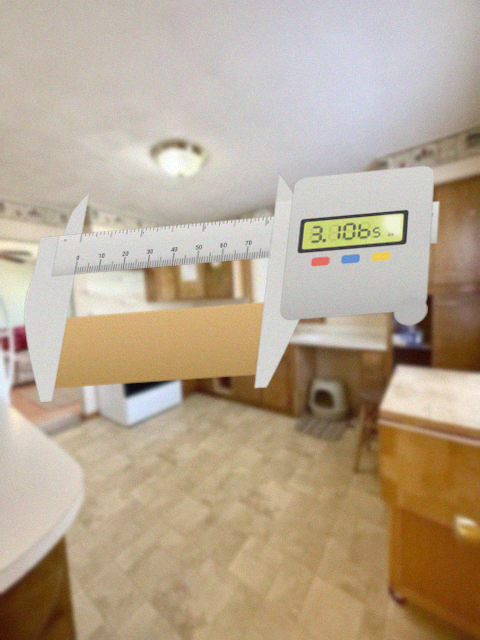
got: 3.1065 in
